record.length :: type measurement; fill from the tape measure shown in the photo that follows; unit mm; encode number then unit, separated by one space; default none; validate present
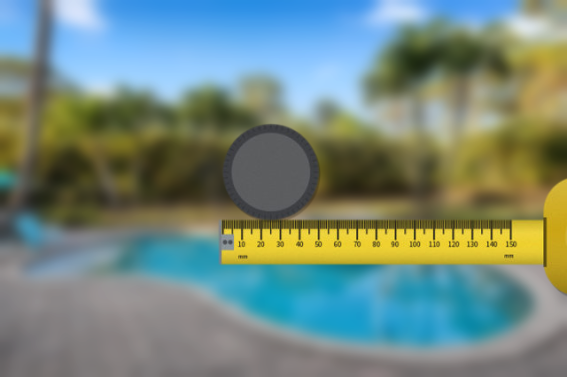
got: 50 mm
